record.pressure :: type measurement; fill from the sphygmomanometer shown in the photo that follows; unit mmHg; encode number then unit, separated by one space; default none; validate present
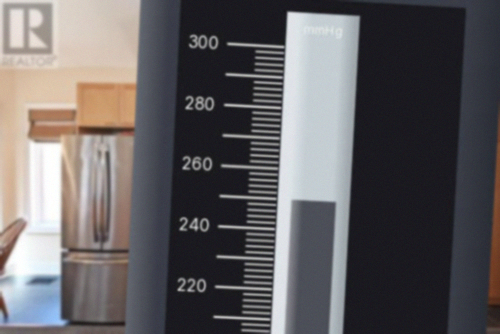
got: 250 mmHg
